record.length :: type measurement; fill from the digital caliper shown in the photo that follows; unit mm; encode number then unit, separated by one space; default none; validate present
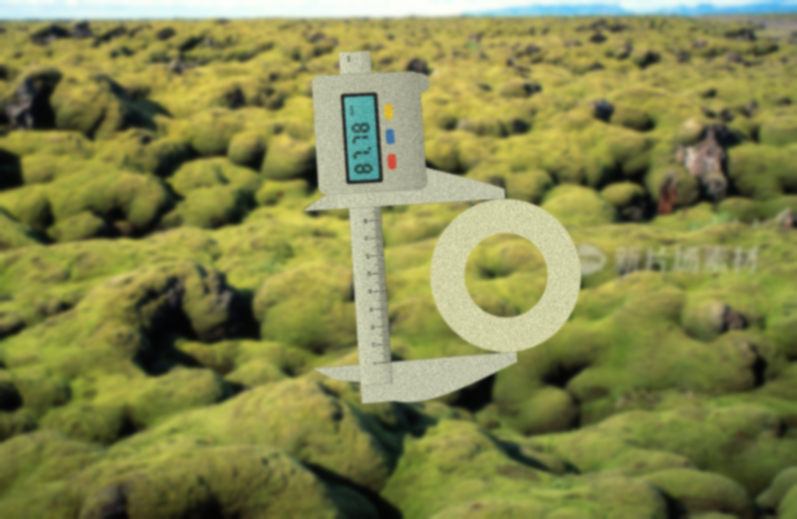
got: 87.78 mm
